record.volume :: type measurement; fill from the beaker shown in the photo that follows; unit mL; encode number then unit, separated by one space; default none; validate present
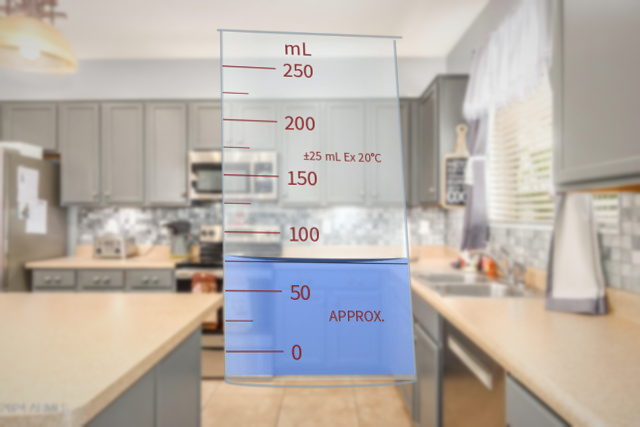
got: 75 mL
